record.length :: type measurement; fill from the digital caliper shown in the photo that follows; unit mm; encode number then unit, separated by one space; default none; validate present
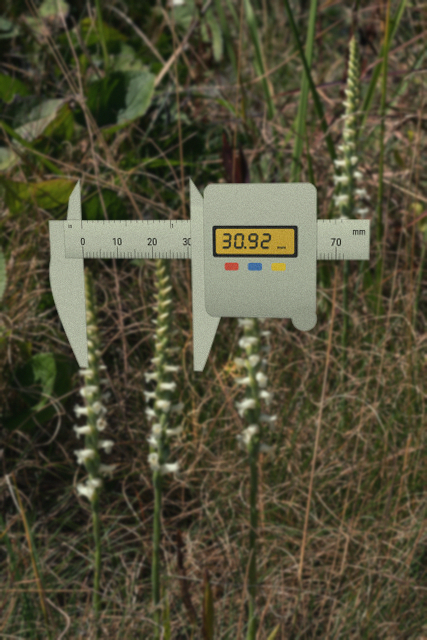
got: 30.92 mm
